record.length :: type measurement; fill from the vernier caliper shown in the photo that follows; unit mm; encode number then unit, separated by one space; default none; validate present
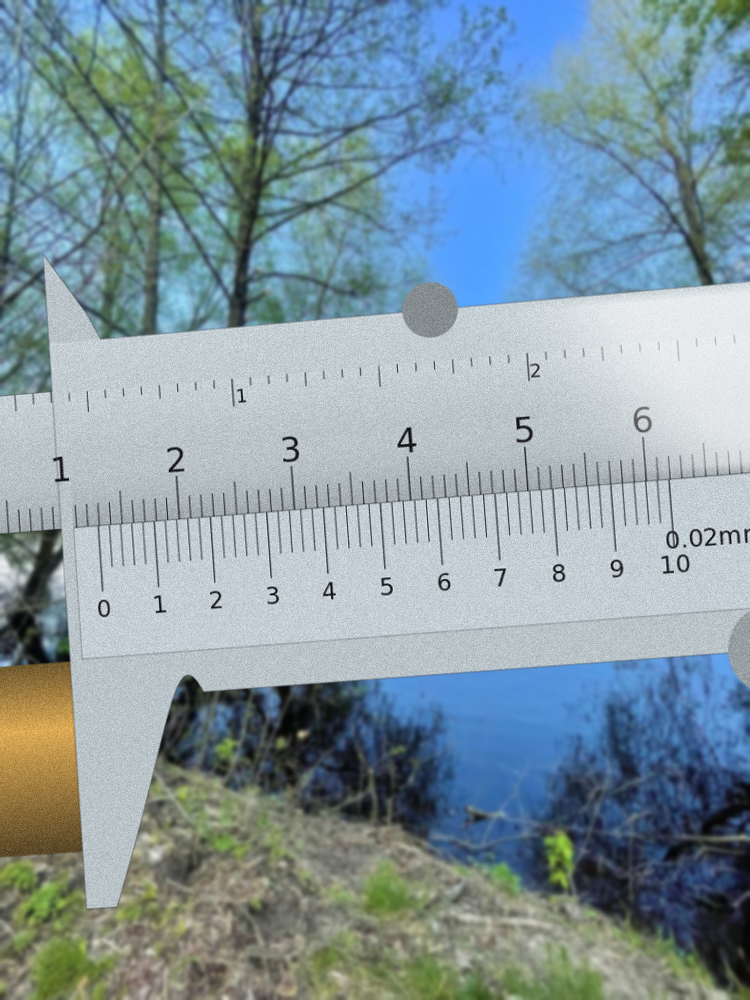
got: 12.9 mm
